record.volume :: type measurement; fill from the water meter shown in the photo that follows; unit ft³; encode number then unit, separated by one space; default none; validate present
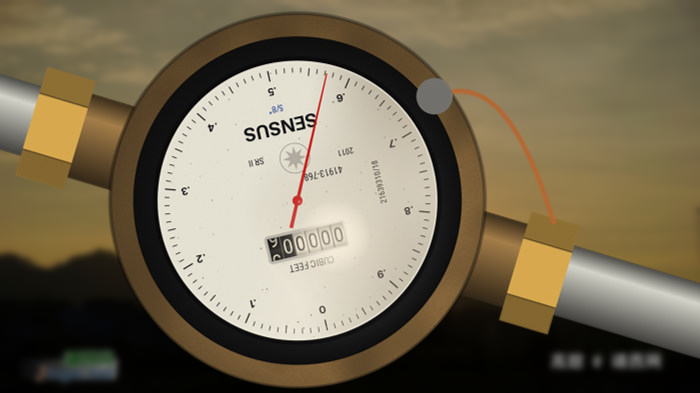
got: 5.57 ft³
